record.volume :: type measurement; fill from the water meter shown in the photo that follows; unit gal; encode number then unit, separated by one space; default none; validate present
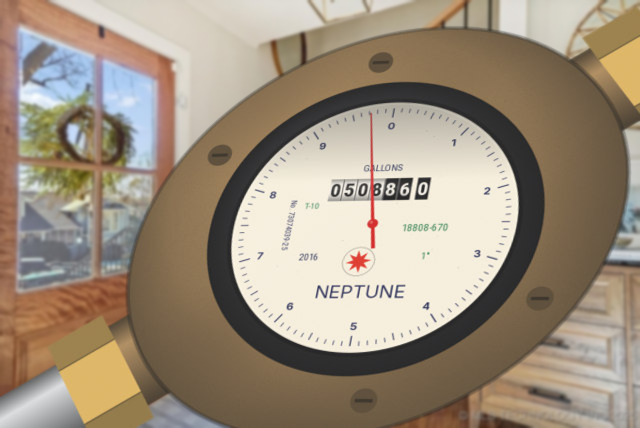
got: 508859.7 gal
